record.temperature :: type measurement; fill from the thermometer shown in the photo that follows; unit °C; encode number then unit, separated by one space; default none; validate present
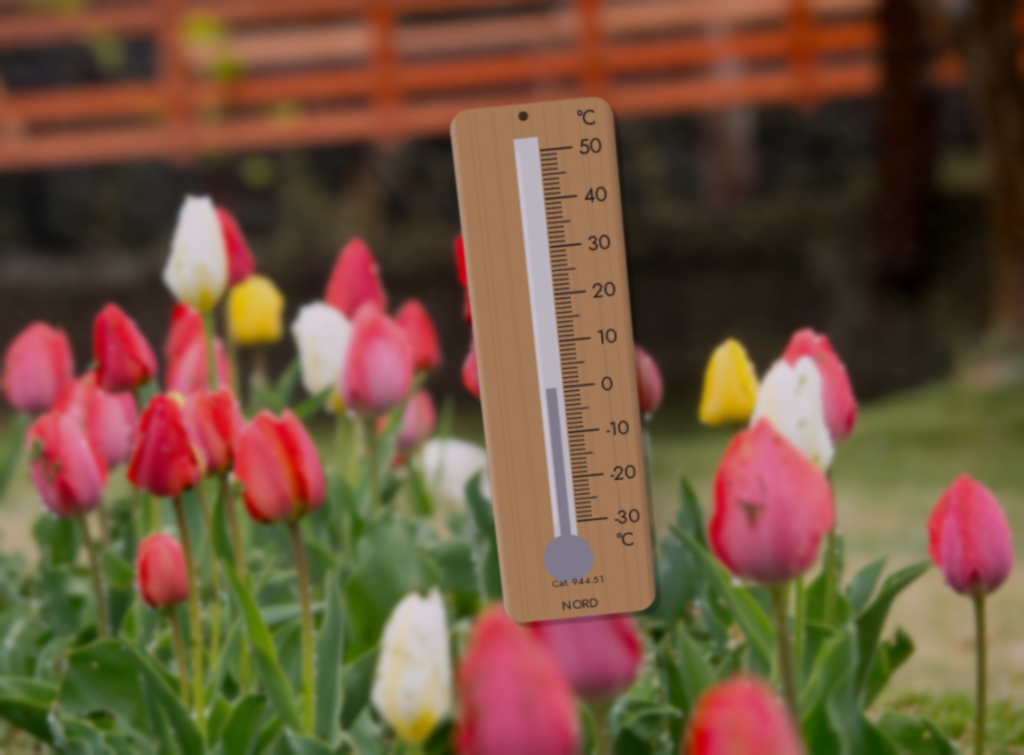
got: 0 °C
